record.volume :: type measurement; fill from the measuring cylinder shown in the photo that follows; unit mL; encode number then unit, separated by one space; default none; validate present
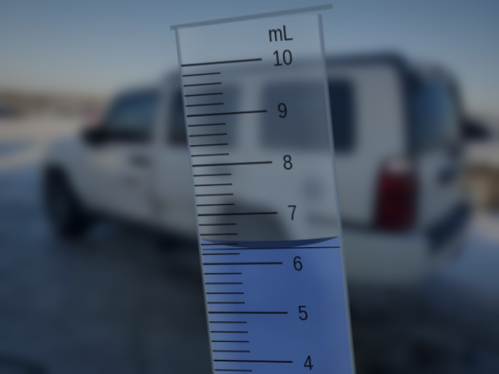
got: 6.3 mL
